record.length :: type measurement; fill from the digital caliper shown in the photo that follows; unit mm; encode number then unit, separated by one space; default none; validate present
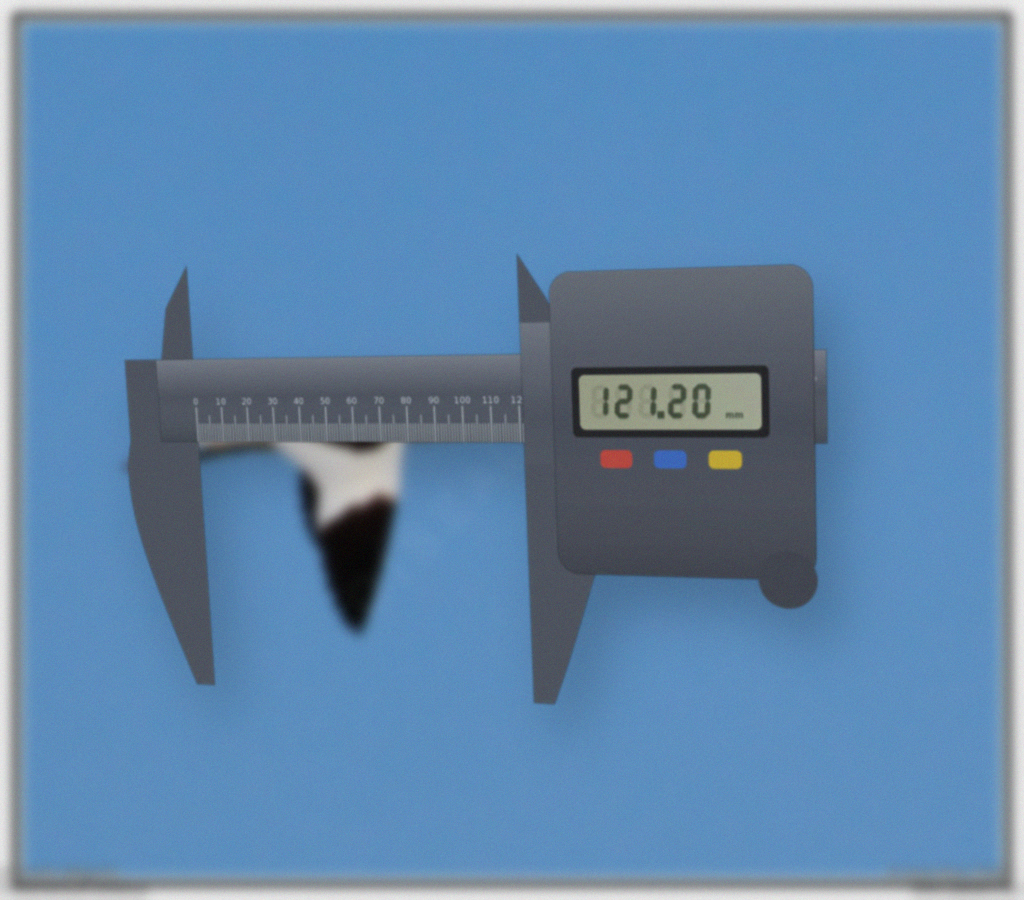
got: 121.20 mm
